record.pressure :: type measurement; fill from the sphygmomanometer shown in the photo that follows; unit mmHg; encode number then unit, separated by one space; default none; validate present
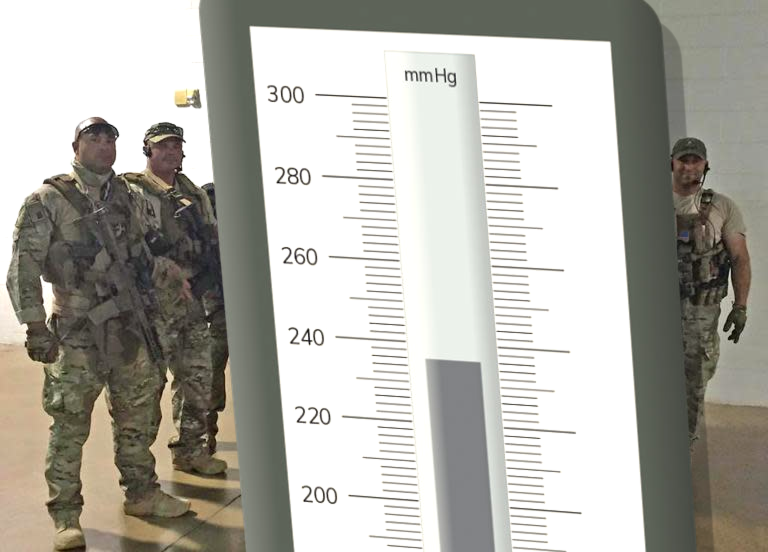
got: 236 mmHg
